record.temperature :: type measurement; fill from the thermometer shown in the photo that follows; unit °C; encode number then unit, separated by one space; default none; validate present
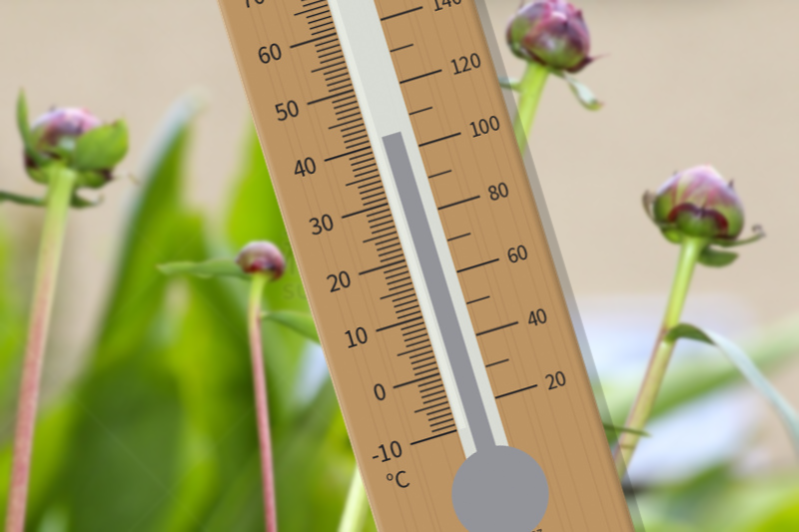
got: 41 °C
